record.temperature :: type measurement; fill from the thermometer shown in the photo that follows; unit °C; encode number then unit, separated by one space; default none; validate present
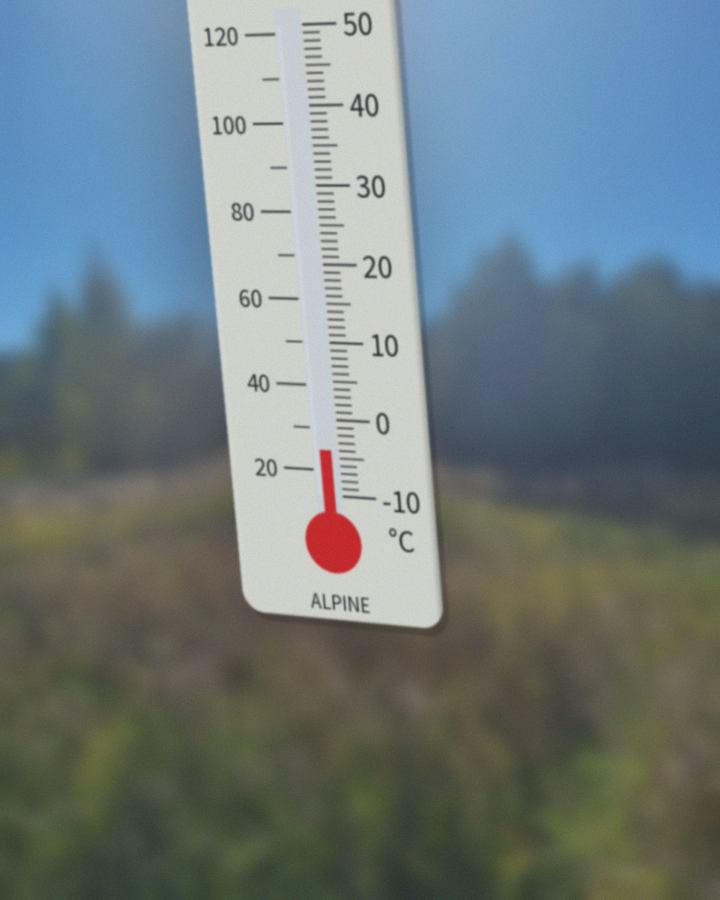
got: -4 °C
